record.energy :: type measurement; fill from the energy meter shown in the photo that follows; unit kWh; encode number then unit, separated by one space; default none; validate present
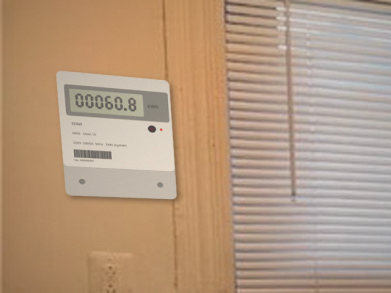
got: 60.8 kWh
